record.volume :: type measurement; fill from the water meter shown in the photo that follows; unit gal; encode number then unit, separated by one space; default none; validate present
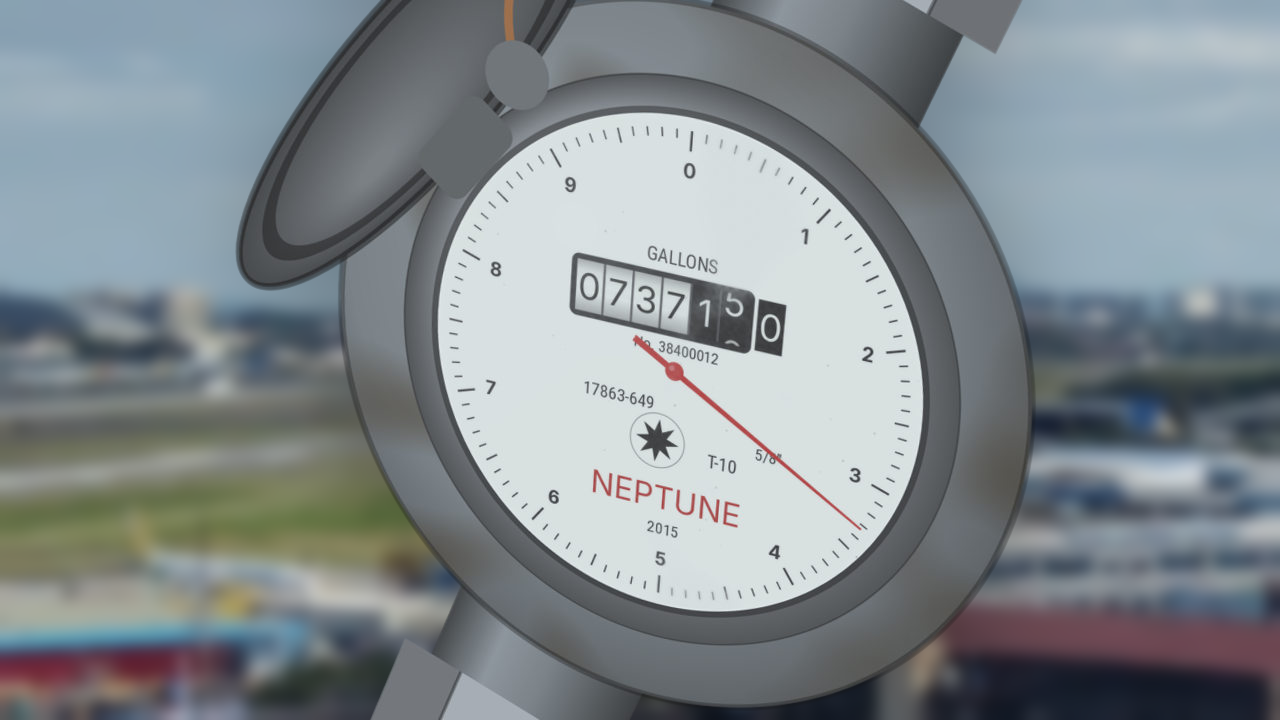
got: 737153.3 gal
